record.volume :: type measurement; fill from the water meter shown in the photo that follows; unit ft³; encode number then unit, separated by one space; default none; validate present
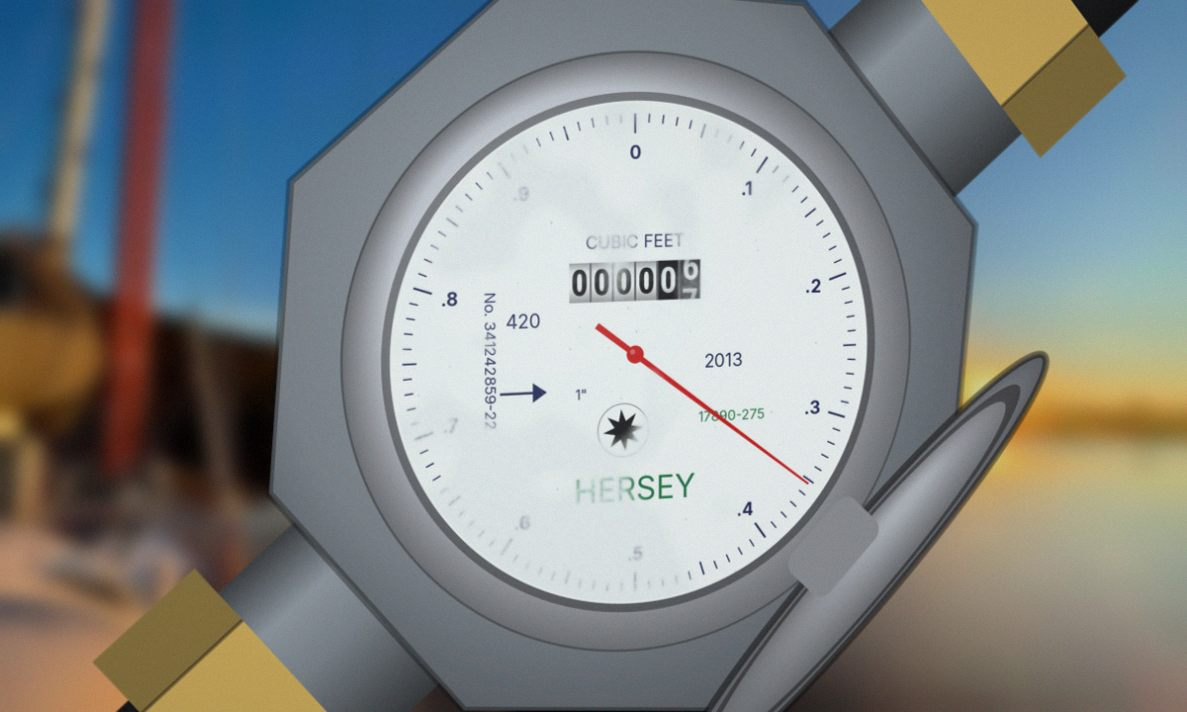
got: 6.35 ft³
